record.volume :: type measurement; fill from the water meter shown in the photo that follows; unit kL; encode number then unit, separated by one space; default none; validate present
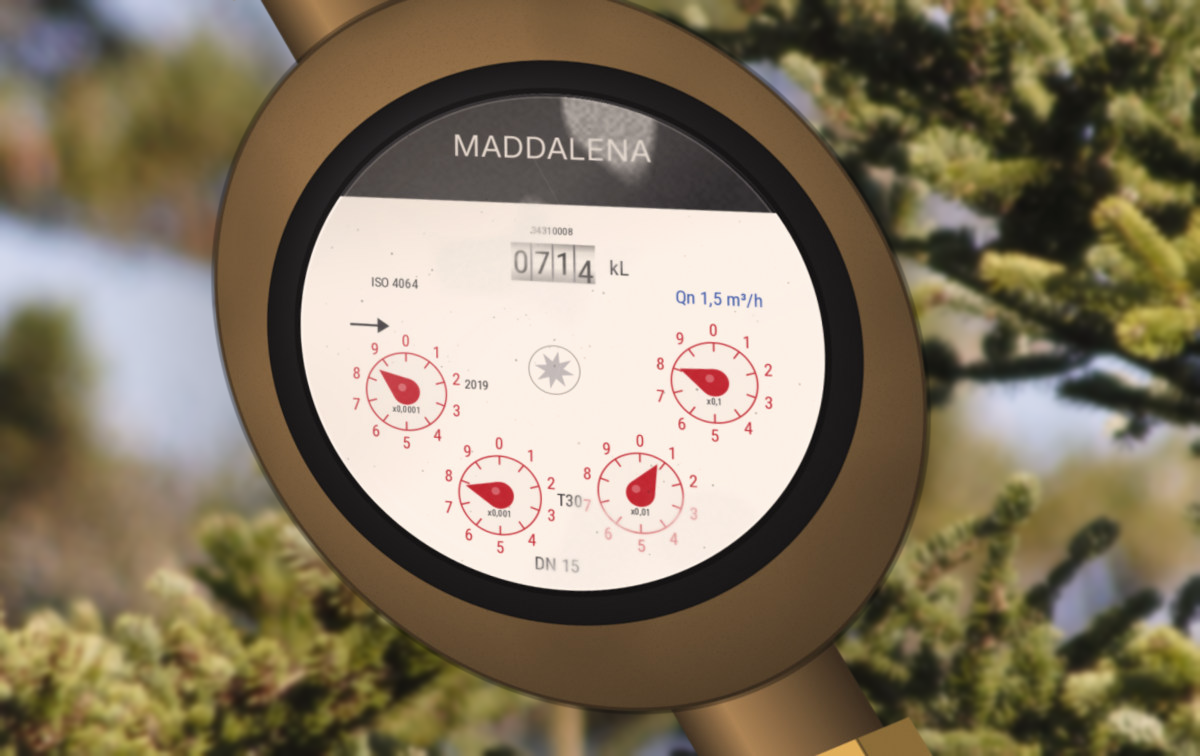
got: 713.8078 kL
